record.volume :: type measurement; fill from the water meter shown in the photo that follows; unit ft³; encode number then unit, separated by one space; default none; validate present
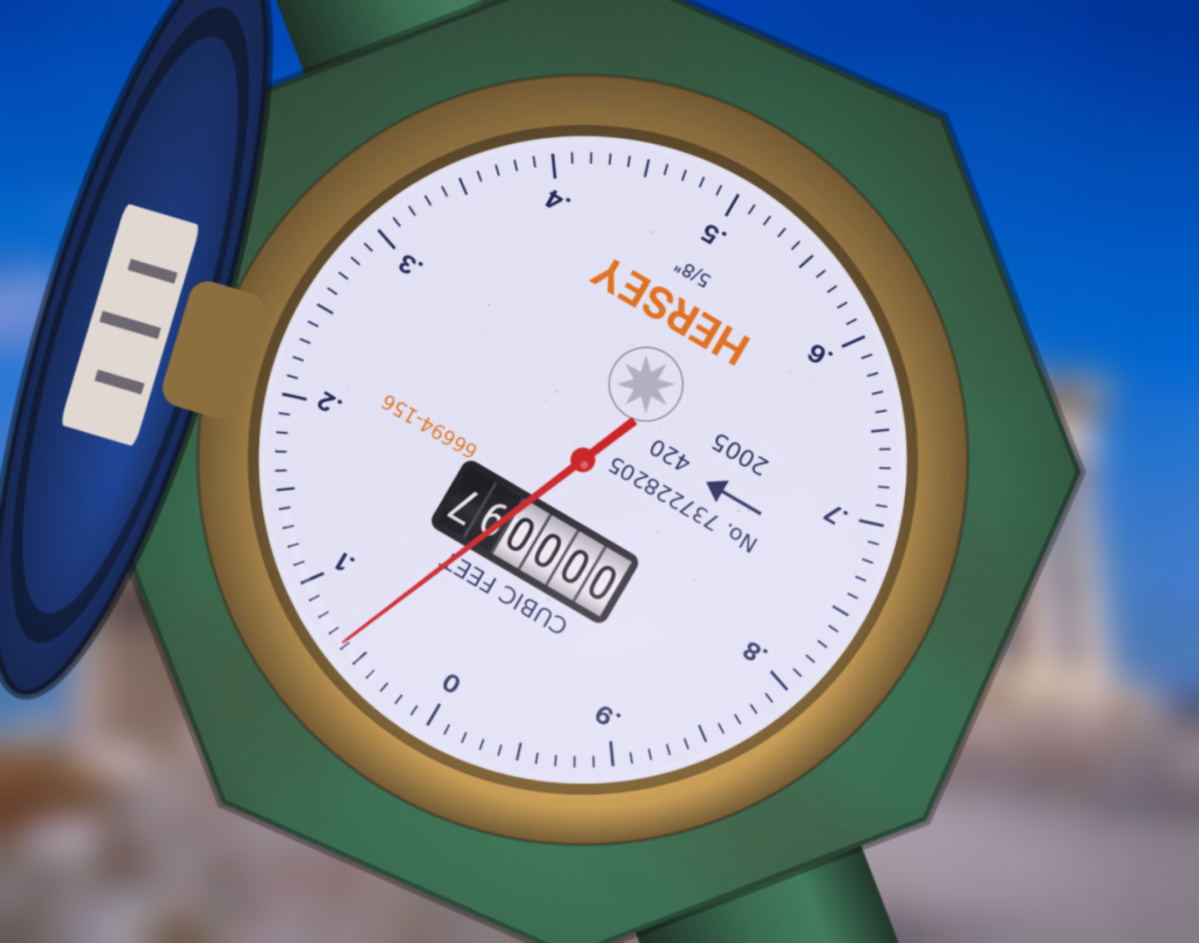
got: 97.06 ft³
